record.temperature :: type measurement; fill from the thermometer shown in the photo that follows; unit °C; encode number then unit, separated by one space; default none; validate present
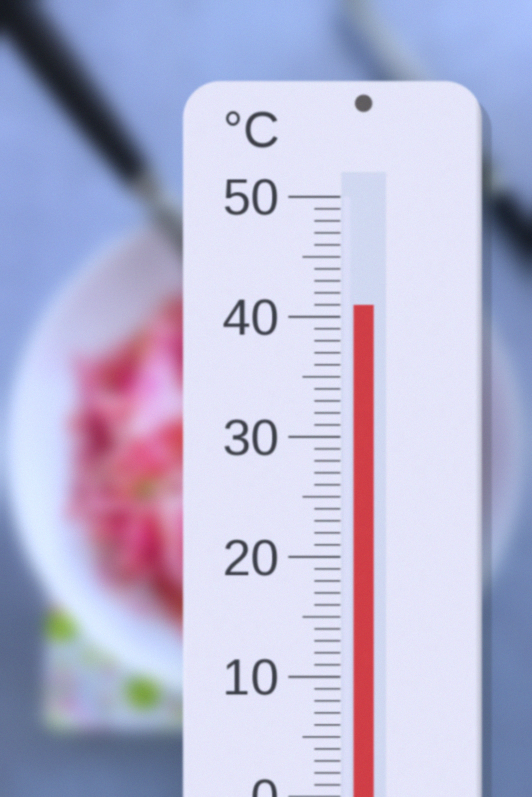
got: 41 °C
